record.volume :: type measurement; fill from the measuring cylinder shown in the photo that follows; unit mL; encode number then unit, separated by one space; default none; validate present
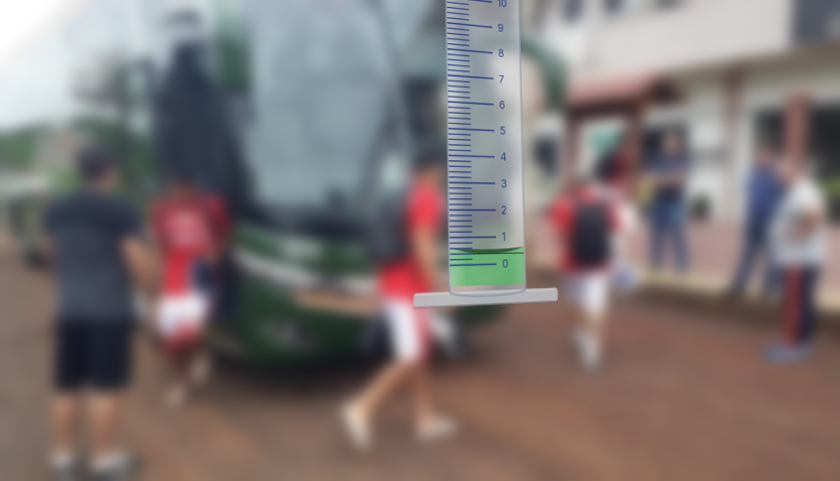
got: 0.4 mL
